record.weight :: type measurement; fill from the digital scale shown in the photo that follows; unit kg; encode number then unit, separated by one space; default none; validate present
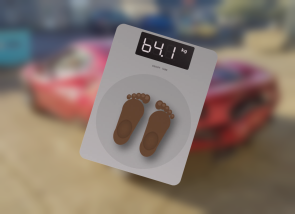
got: 64.1 kg
